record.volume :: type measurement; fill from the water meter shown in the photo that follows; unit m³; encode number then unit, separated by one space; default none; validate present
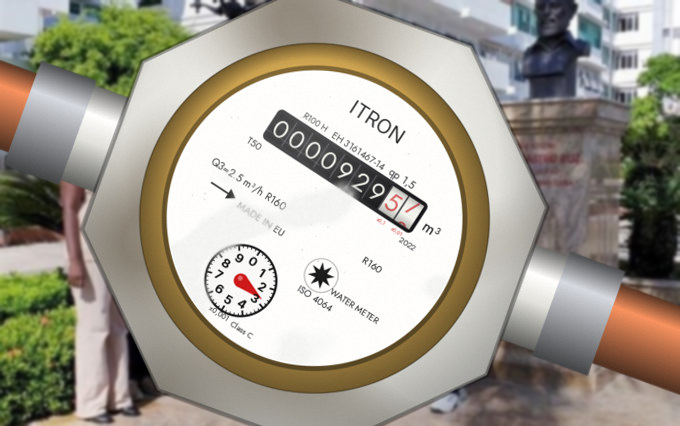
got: 929.572 m³
